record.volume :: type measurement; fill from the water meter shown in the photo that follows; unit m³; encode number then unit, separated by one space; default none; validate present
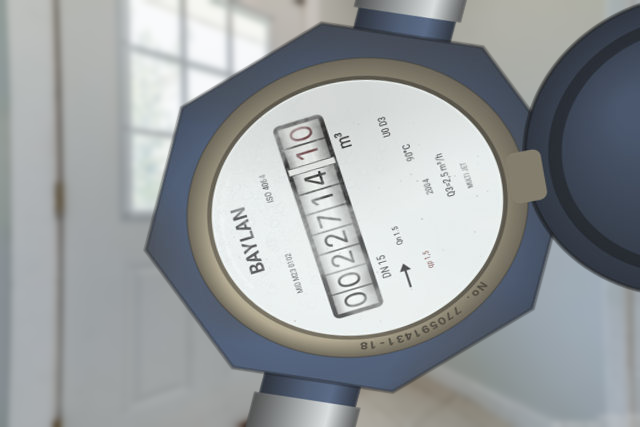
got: 22714.10 m³
